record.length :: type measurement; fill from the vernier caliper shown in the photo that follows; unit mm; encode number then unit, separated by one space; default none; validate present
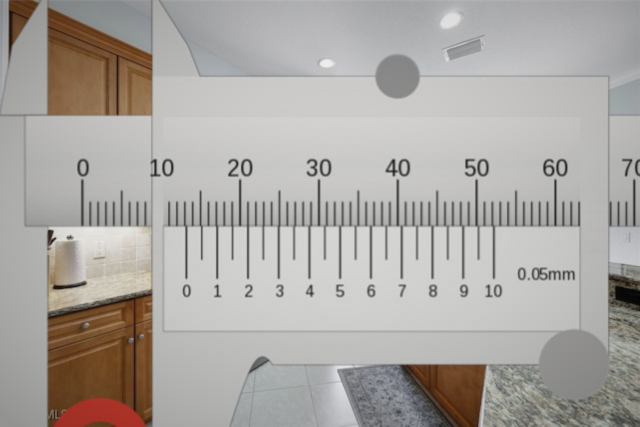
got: 13.2 mm
